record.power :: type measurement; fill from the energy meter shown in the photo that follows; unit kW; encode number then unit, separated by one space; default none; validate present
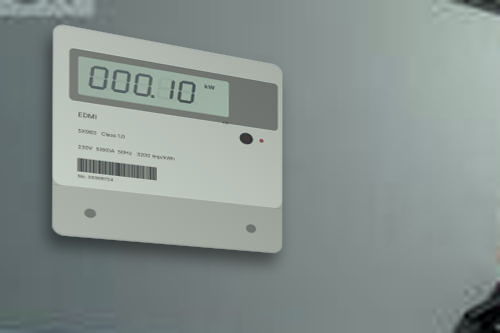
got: 0.10 kW
